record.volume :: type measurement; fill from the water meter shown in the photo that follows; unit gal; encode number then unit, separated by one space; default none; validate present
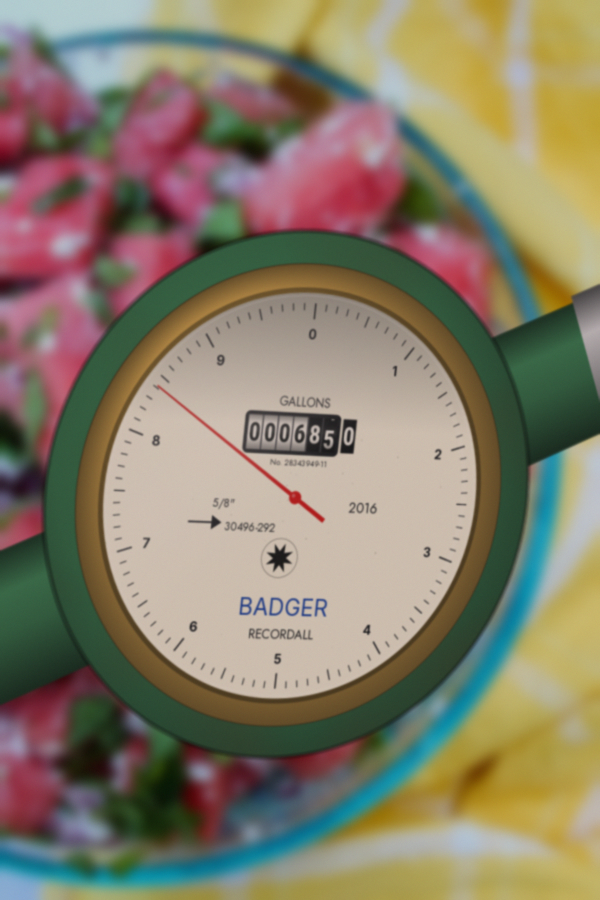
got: 6848.4 gal
